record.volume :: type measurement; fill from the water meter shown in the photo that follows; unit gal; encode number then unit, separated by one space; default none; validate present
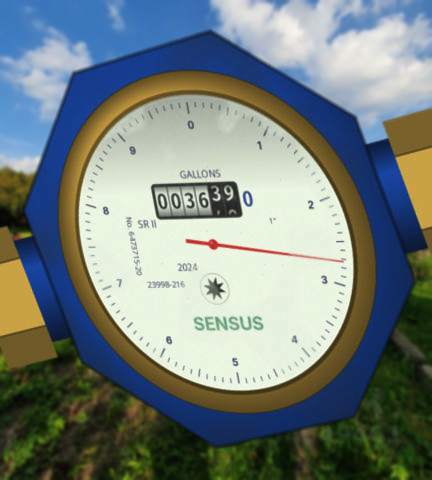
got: 36392.7 gal
